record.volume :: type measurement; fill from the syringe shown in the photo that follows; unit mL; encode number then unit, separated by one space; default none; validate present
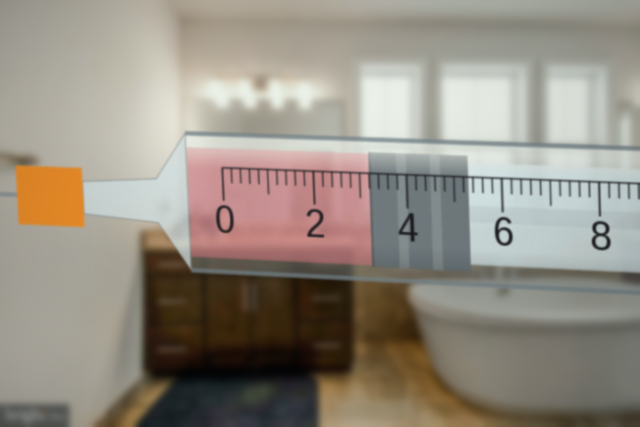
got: 3.2 mL
